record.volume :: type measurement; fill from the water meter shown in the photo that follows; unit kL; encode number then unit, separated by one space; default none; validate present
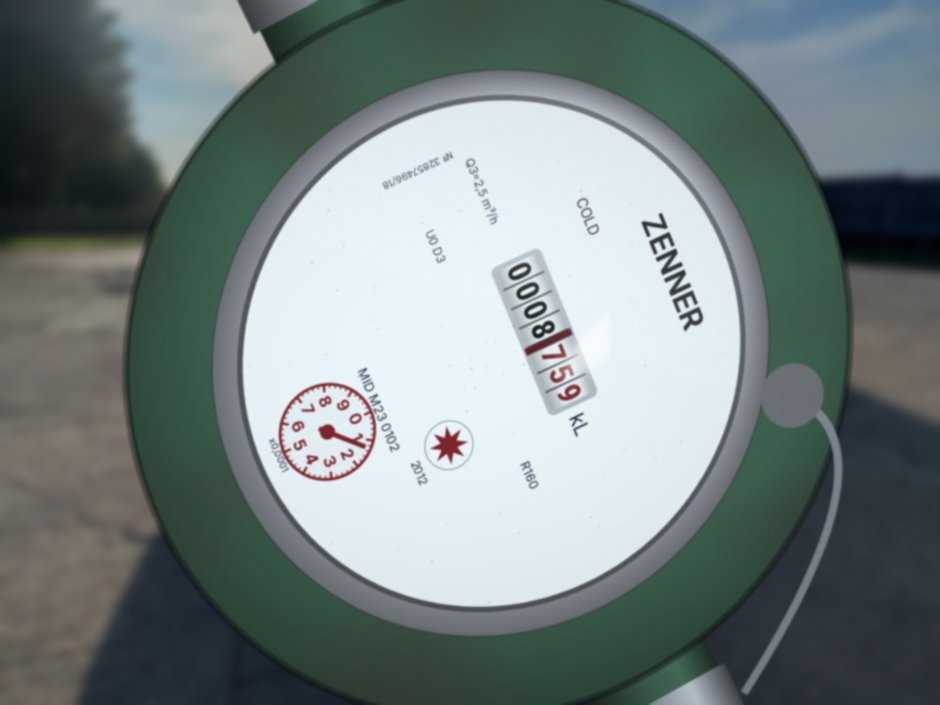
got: 8.7591 kL
